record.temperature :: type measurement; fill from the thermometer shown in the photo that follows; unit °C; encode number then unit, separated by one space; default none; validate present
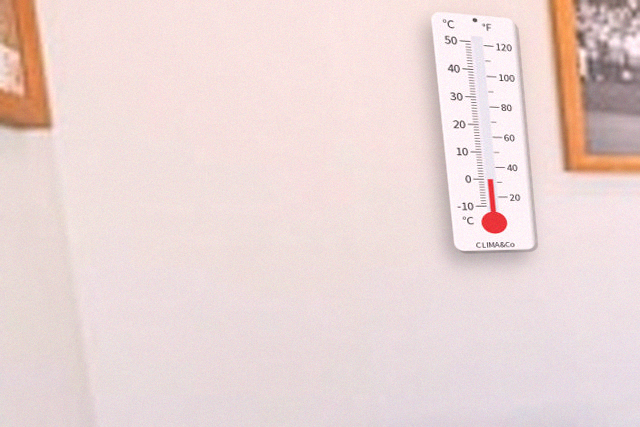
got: 0 °C
